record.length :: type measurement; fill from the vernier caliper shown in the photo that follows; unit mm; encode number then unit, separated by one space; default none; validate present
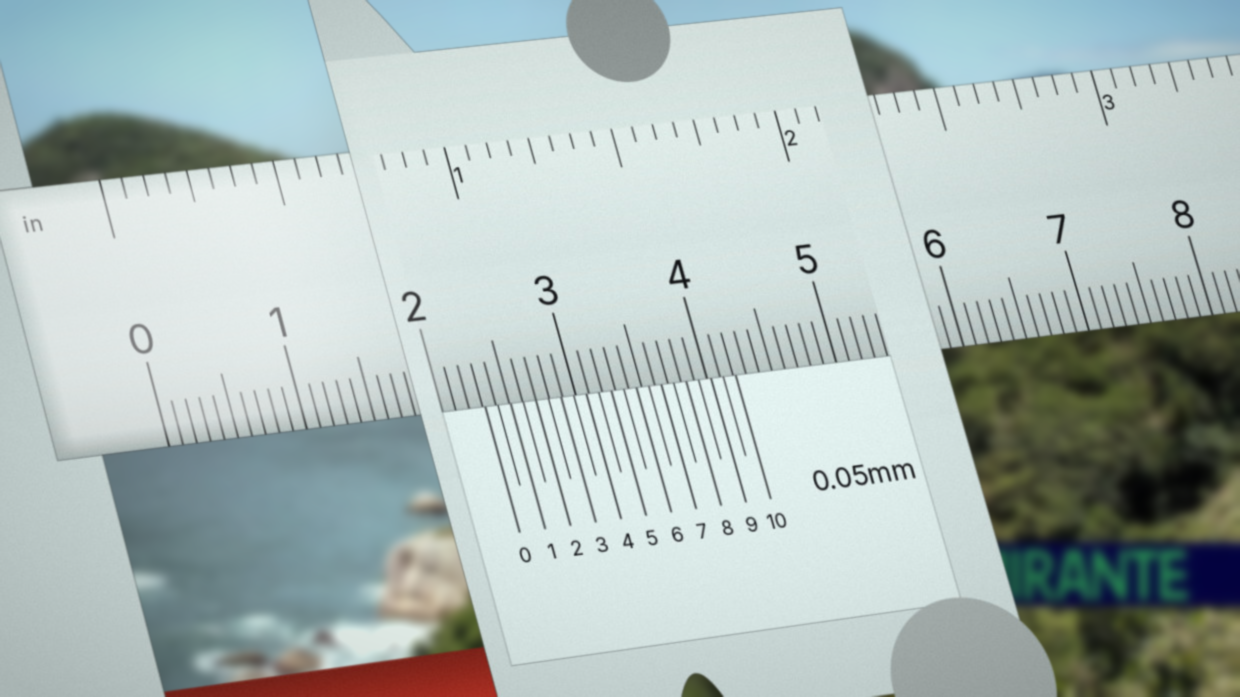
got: 23.2 mm
